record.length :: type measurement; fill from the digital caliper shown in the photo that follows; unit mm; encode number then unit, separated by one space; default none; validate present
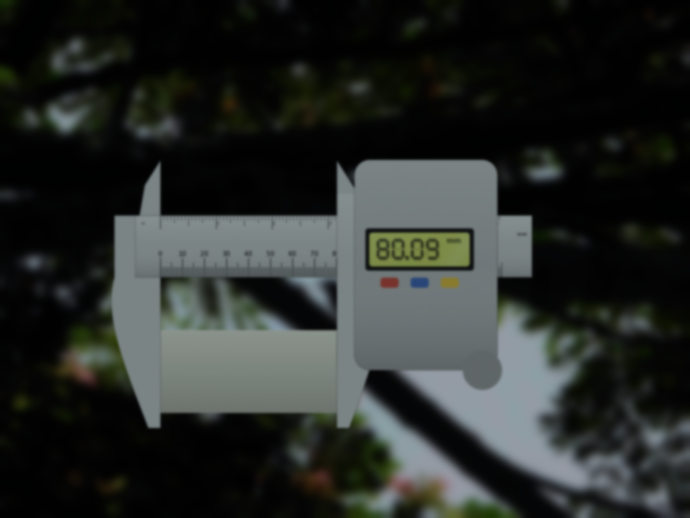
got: 80.09 mm
